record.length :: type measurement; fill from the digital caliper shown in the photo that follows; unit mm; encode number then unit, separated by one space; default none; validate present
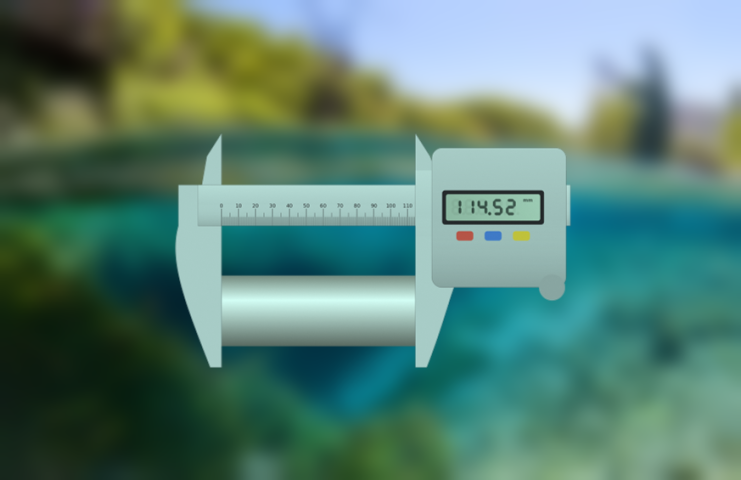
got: 114.52 mm
